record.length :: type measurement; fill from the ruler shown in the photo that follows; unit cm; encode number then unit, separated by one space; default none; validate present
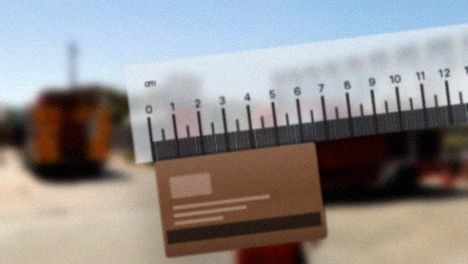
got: 6.5 cm
